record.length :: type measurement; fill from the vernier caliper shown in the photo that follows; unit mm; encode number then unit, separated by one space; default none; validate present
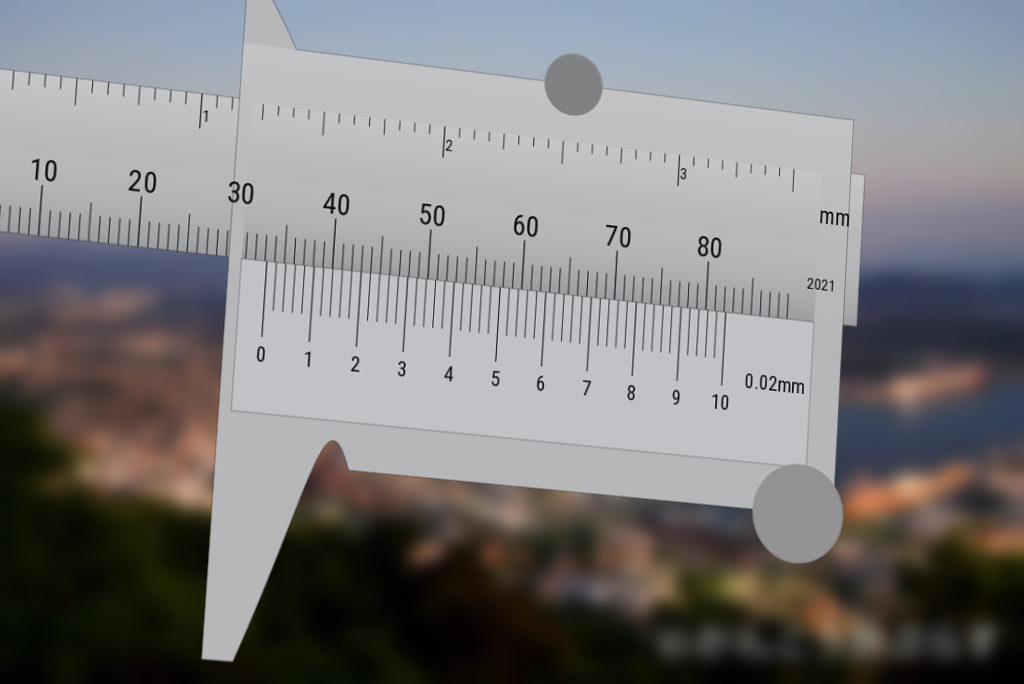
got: 33.2 mm
